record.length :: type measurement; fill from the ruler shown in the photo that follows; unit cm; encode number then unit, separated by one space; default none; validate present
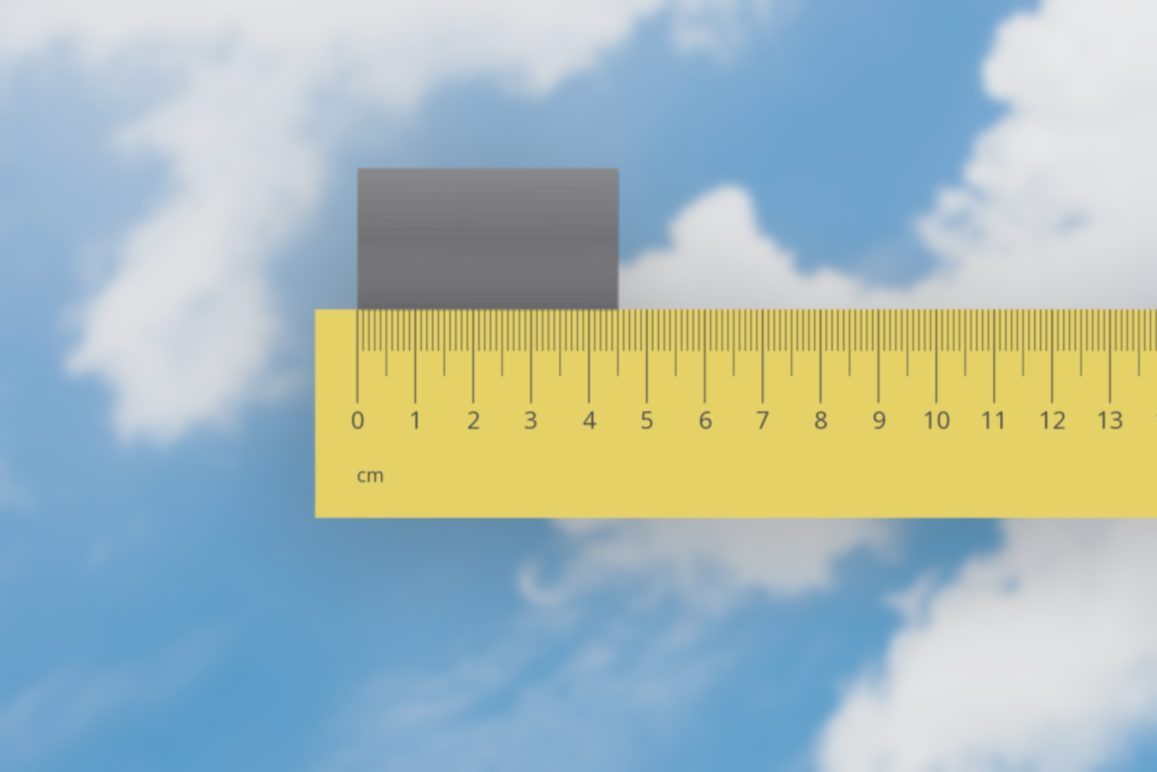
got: 4.5 cm
